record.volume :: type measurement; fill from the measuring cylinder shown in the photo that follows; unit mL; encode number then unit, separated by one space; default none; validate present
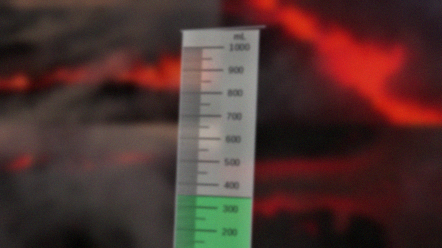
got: 350 mL
